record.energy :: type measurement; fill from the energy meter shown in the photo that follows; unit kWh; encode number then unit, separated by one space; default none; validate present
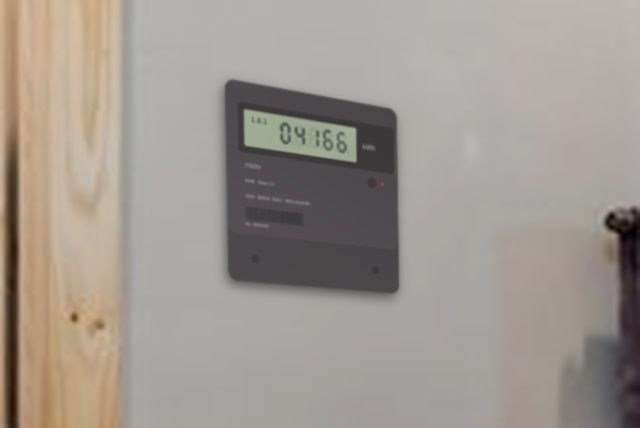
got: 4166 kWh
